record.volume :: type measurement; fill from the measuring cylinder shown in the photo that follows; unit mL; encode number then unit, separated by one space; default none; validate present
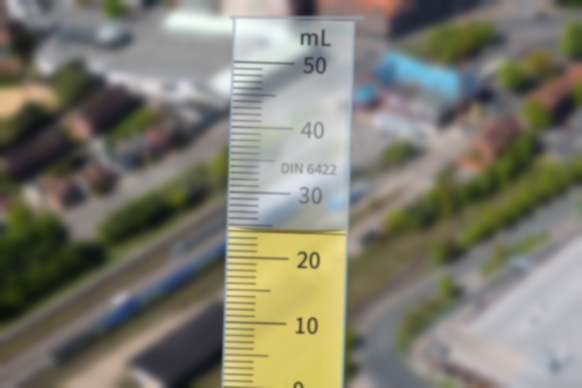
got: 24 mL
